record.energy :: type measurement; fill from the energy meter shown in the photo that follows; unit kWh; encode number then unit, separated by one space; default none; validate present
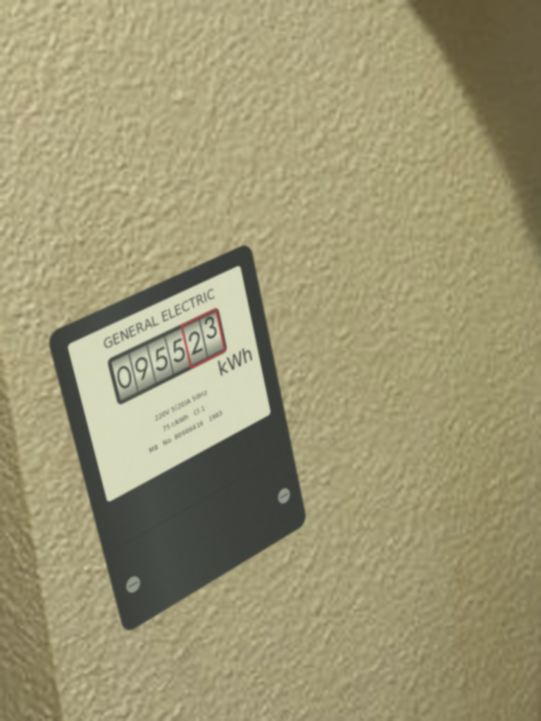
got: 955.23 kWh
